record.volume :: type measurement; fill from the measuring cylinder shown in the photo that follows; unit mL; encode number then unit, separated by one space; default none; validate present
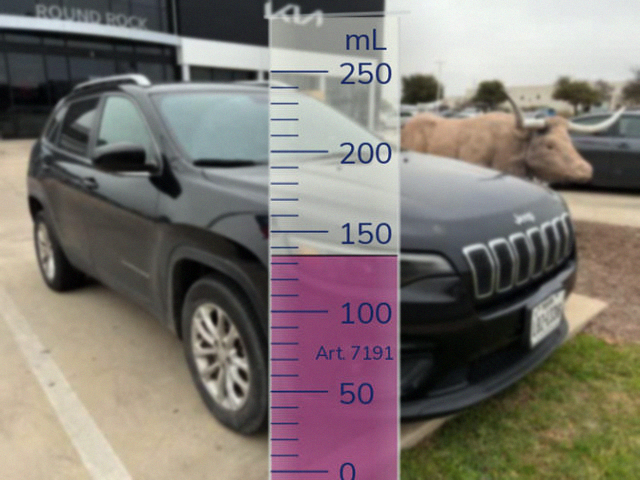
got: 135 mL
